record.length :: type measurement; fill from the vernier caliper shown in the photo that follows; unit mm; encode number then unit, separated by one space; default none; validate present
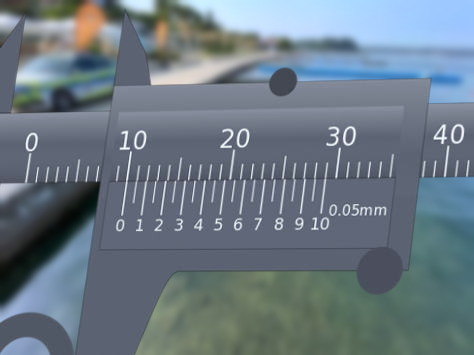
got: 10.0 mm
